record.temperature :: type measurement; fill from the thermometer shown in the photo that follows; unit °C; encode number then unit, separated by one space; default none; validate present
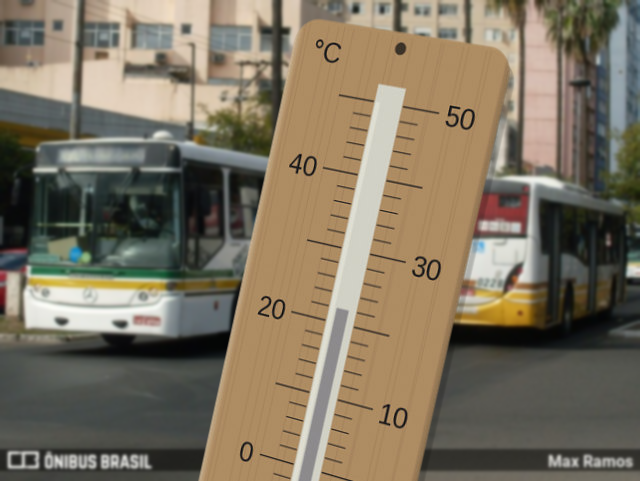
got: 22 °C
